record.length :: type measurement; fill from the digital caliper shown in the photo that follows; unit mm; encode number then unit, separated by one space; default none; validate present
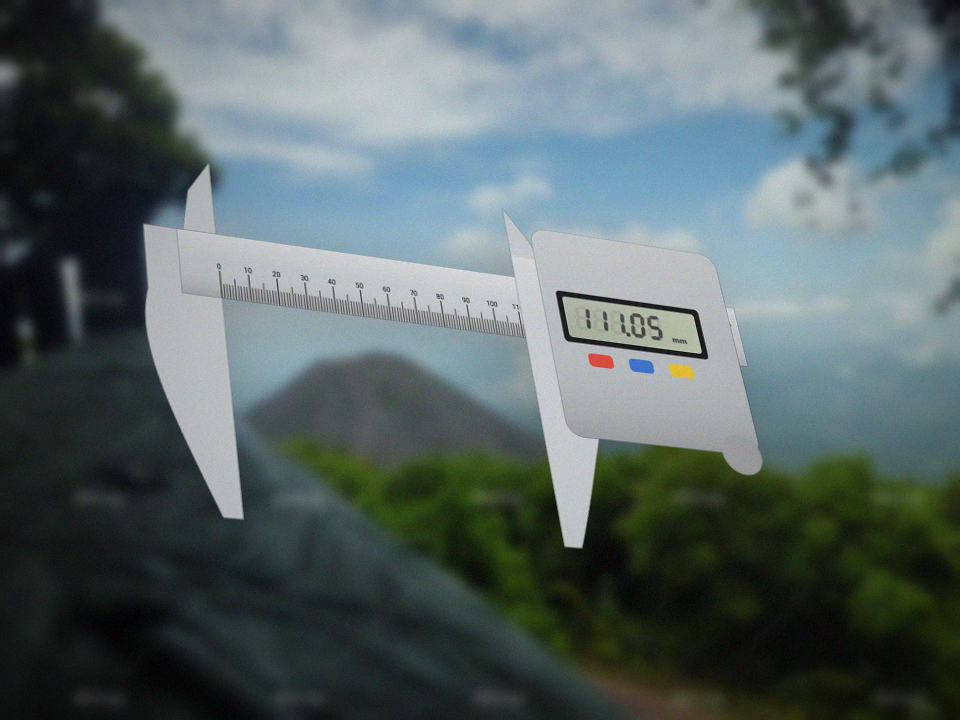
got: 111.05 mm
